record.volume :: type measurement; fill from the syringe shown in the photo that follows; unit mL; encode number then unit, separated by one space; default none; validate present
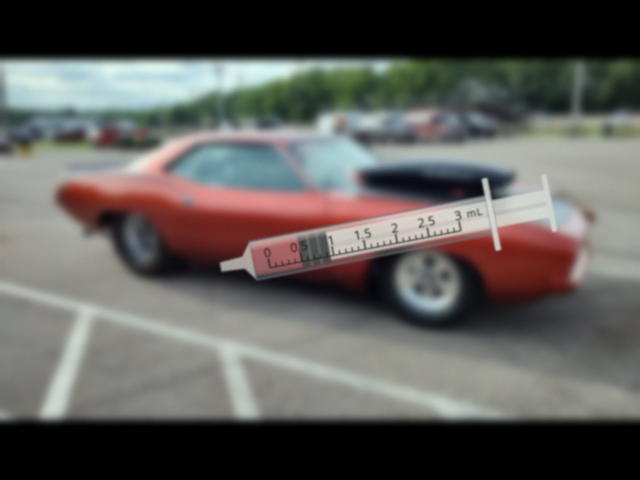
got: 0.5 mL
